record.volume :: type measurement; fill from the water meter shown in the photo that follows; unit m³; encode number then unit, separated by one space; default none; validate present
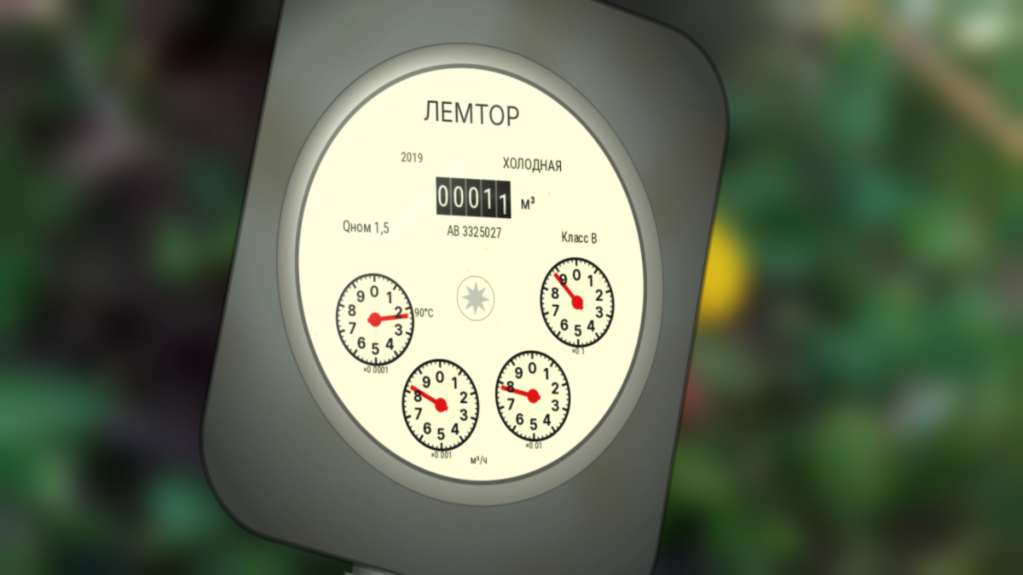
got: 10.8782 m³
